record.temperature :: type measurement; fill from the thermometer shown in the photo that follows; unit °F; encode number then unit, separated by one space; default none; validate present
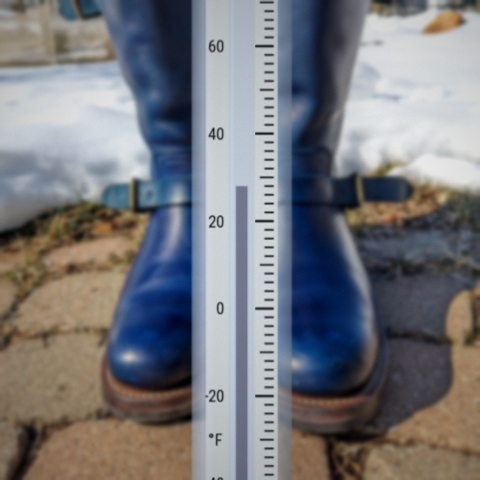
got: 28 °F
